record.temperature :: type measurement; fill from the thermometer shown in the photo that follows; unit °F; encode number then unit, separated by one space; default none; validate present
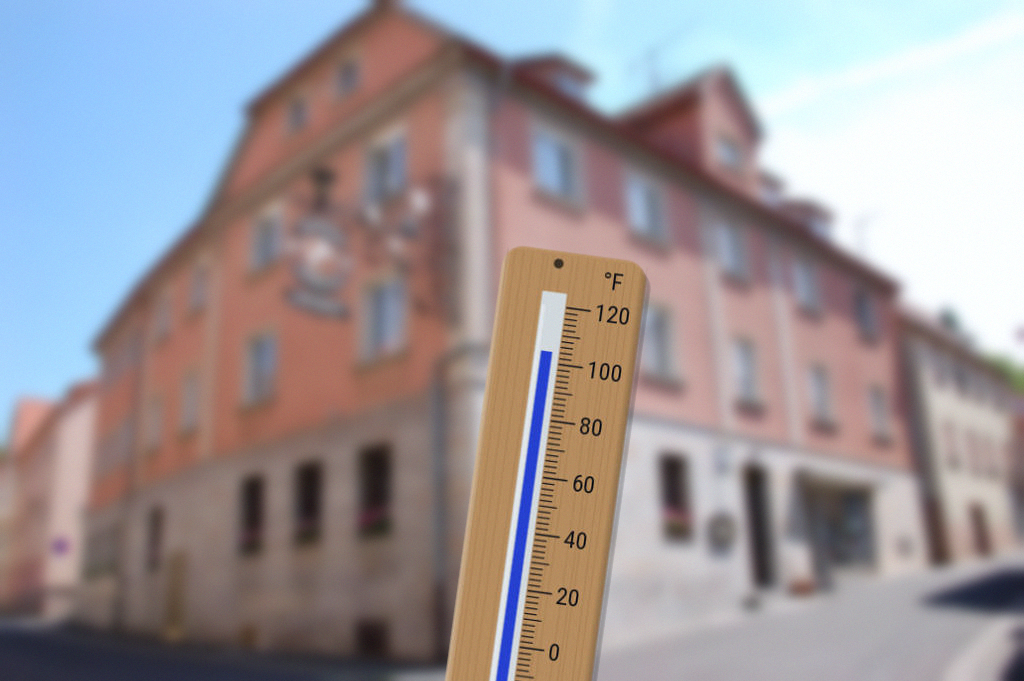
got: 104 °F
